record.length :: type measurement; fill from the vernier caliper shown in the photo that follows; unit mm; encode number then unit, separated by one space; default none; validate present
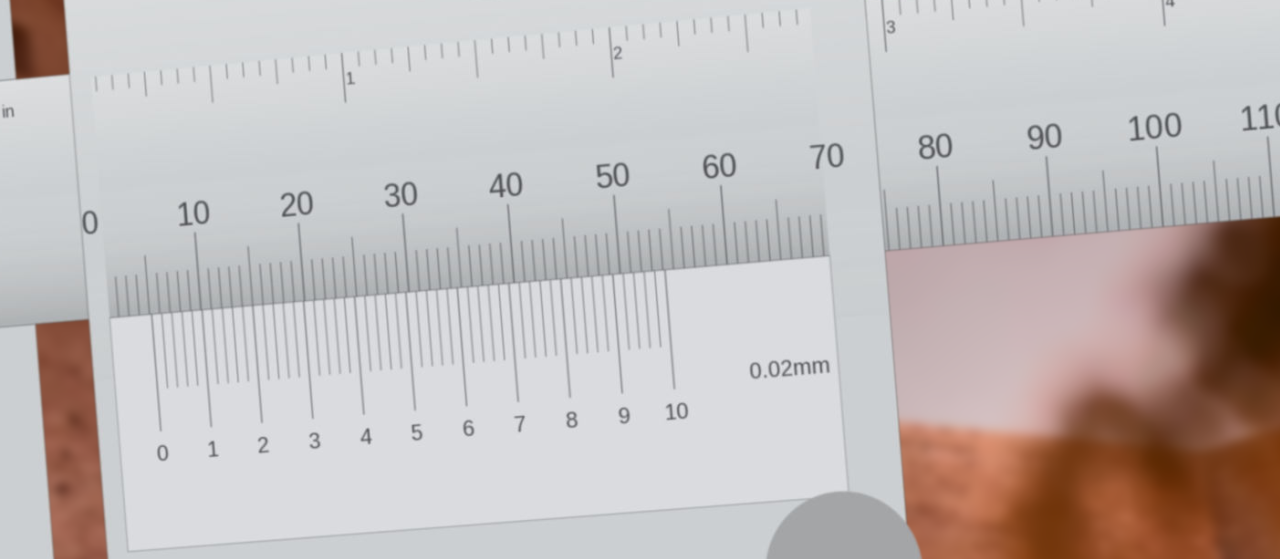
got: 5.2 mm
